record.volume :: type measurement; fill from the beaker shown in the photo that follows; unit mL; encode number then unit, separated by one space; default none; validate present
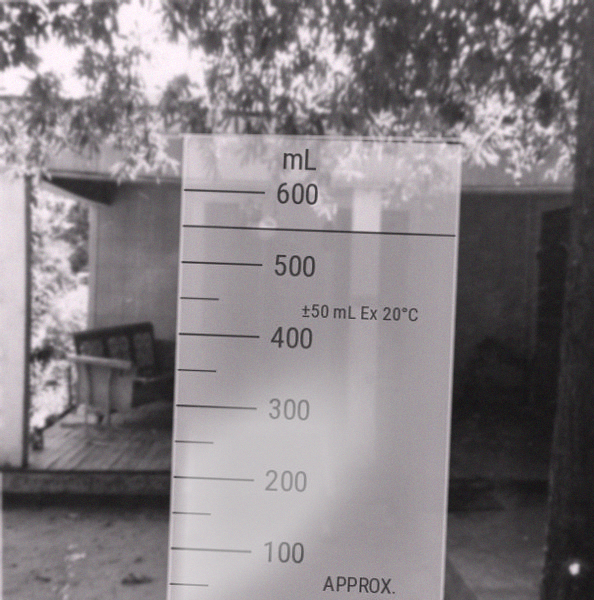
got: 550 mL
